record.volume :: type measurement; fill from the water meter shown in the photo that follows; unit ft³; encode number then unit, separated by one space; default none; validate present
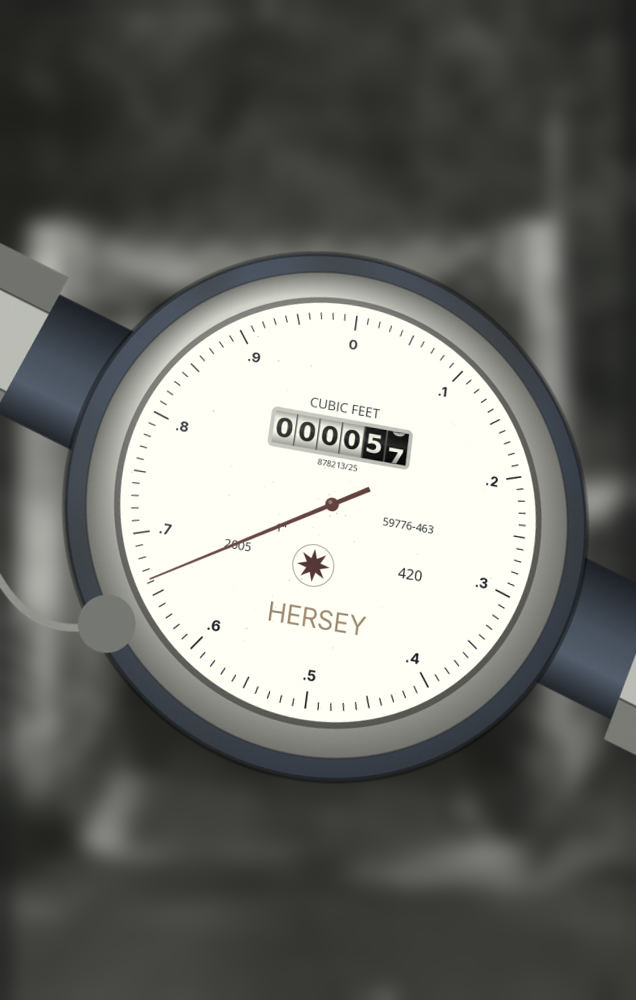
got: 56.66 ft³
